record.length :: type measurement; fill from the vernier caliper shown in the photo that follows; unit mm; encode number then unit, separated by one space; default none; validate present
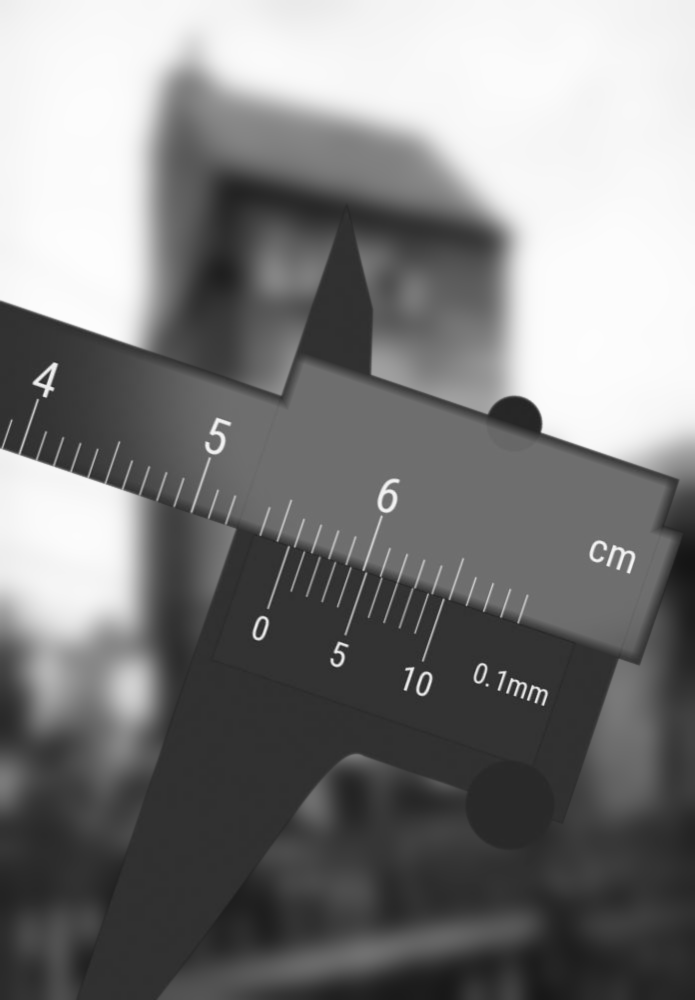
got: 55.7 mm
